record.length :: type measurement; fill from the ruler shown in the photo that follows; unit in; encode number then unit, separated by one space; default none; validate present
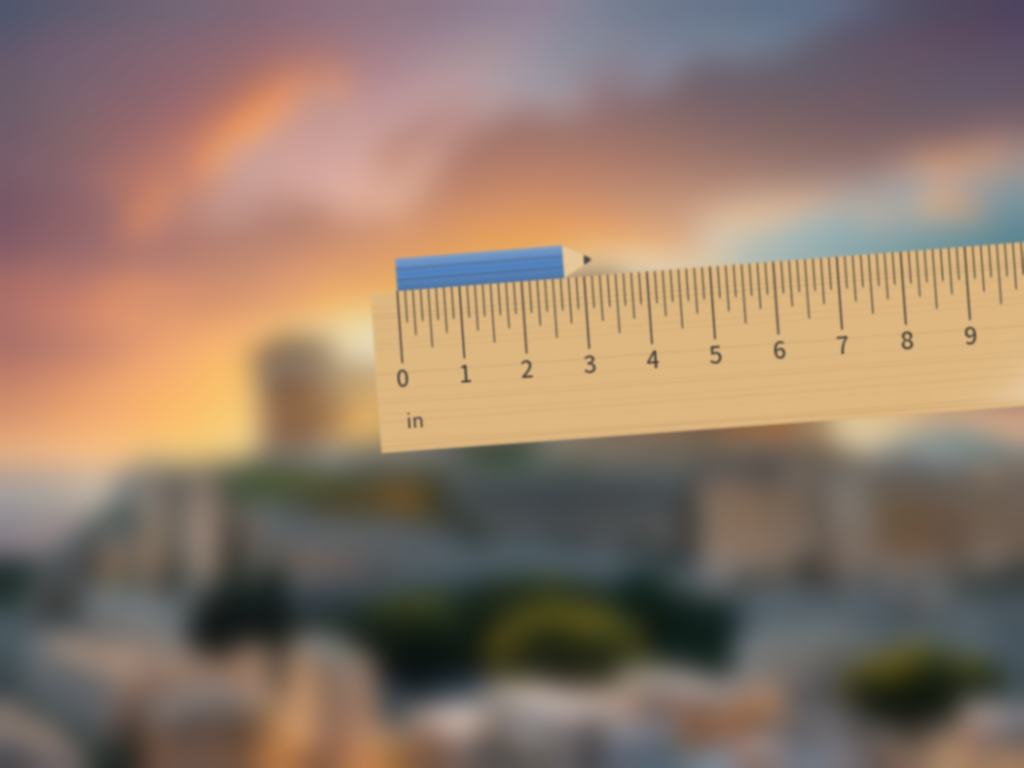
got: 3.125 in
